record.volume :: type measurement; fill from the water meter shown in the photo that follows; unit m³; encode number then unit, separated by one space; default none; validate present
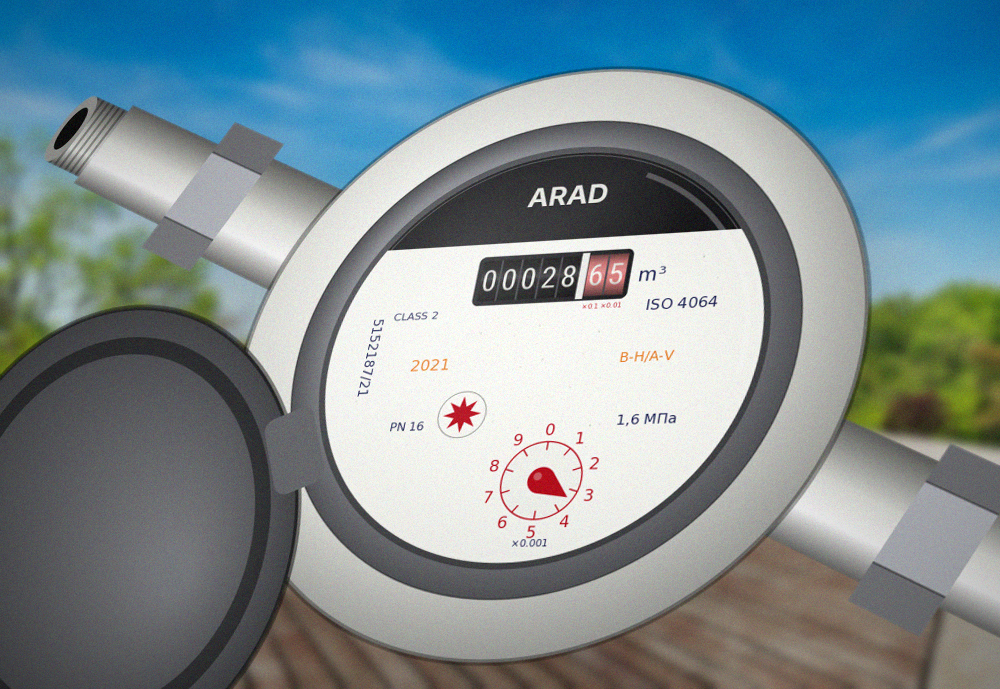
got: 28.653 m³
